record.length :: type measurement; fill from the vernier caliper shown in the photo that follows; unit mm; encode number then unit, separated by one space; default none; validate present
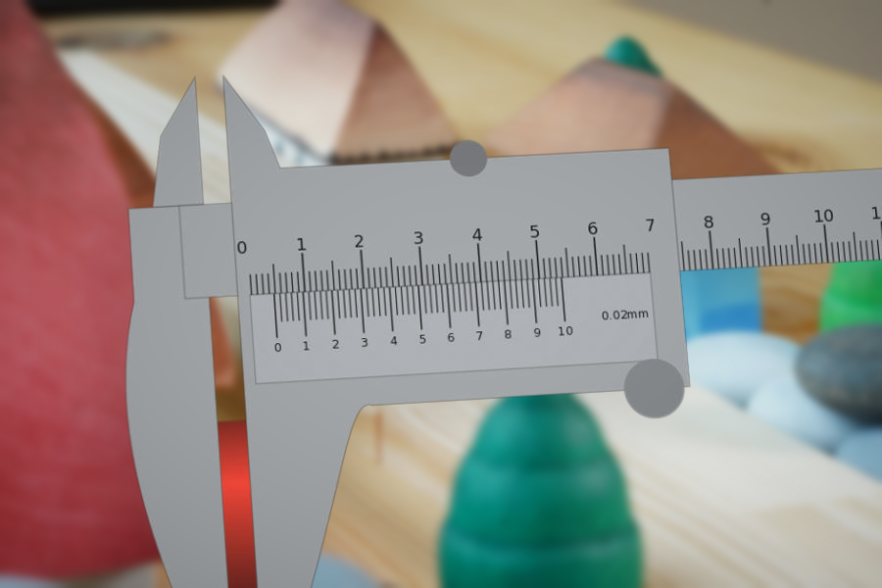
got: 4.8 mm
